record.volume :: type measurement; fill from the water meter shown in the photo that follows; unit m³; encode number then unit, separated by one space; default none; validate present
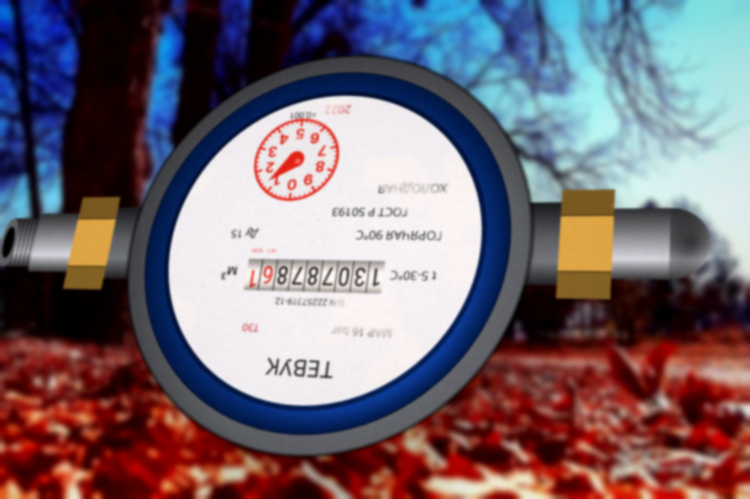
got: 1307878.611 m³
